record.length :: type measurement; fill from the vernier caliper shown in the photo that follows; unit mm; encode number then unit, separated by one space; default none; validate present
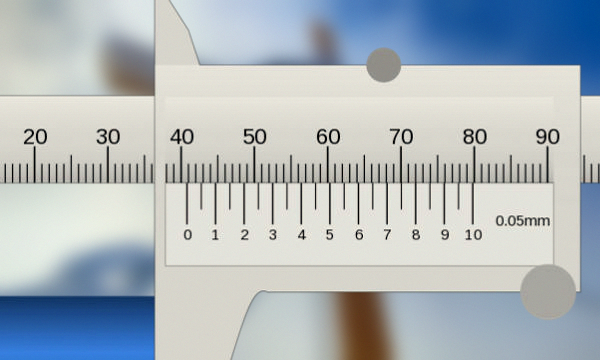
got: 40.8 mm
